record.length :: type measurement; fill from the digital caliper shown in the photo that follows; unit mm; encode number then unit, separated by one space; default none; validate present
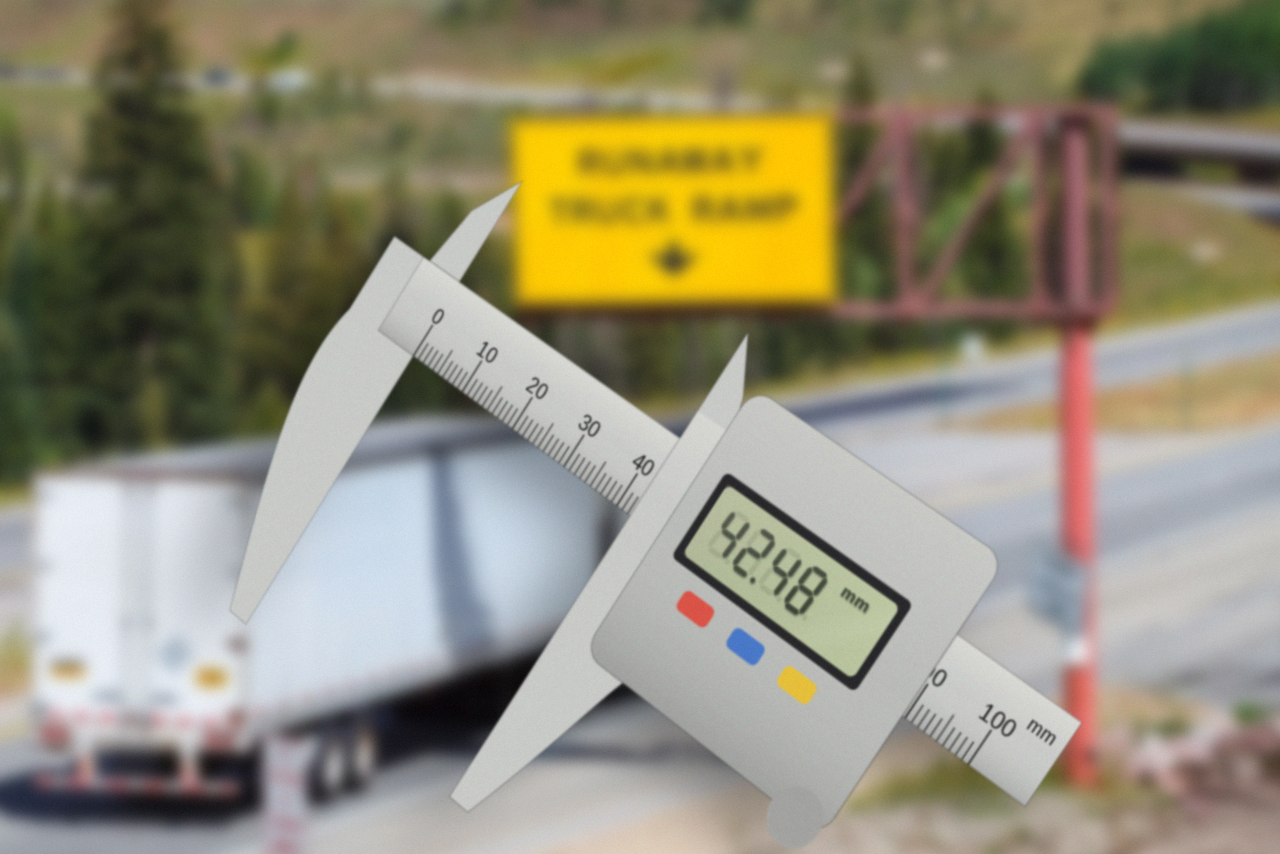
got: 42.48 mm
